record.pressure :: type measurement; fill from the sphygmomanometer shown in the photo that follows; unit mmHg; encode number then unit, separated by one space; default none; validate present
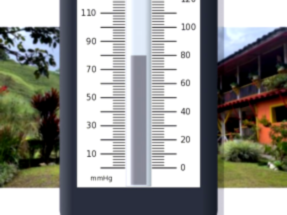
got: 80 mmHg
